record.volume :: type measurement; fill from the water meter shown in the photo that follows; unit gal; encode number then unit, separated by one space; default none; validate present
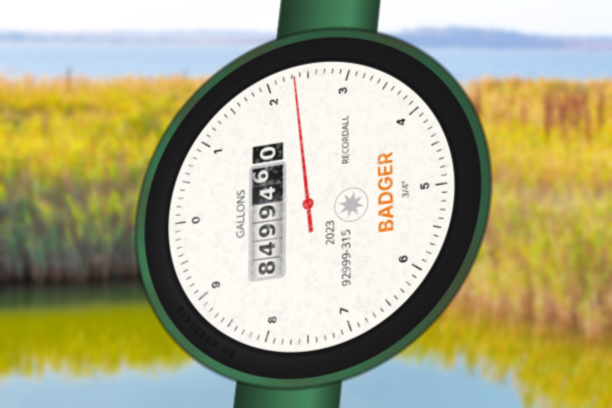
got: 8499462.3 gal
